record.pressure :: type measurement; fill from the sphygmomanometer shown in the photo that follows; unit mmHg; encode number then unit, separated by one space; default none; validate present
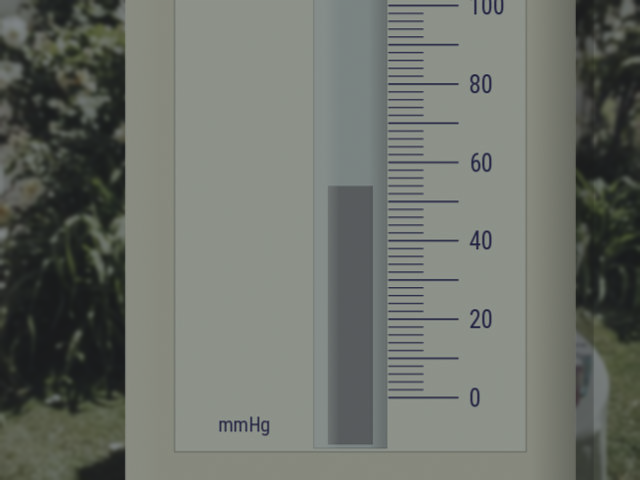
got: 54 mmHg
